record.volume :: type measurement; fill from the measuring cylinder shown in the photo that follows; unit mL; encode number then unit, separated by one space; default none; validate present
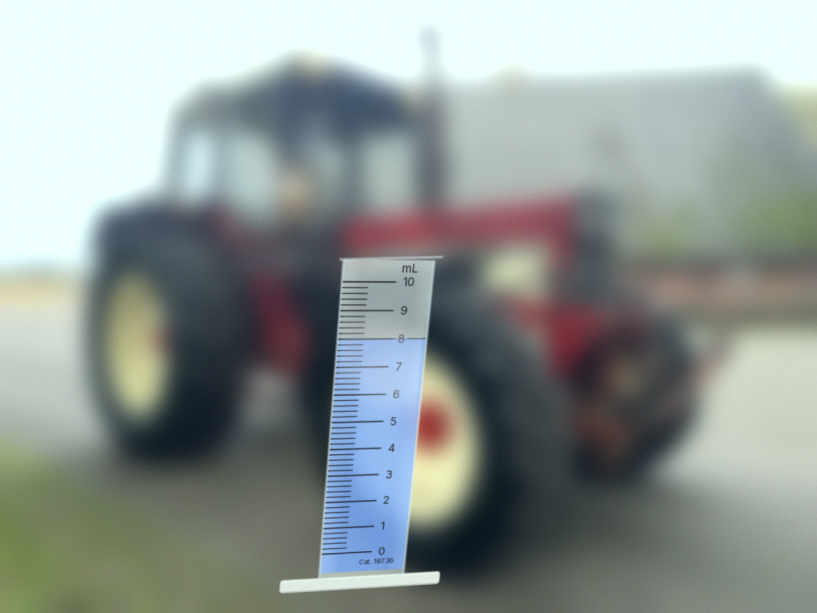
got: 8 mL
